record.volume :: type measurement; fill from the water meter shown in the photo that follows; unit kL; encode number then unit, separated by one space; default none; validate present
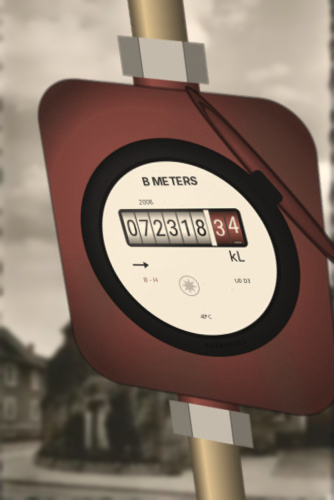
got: 72318.34 kL
